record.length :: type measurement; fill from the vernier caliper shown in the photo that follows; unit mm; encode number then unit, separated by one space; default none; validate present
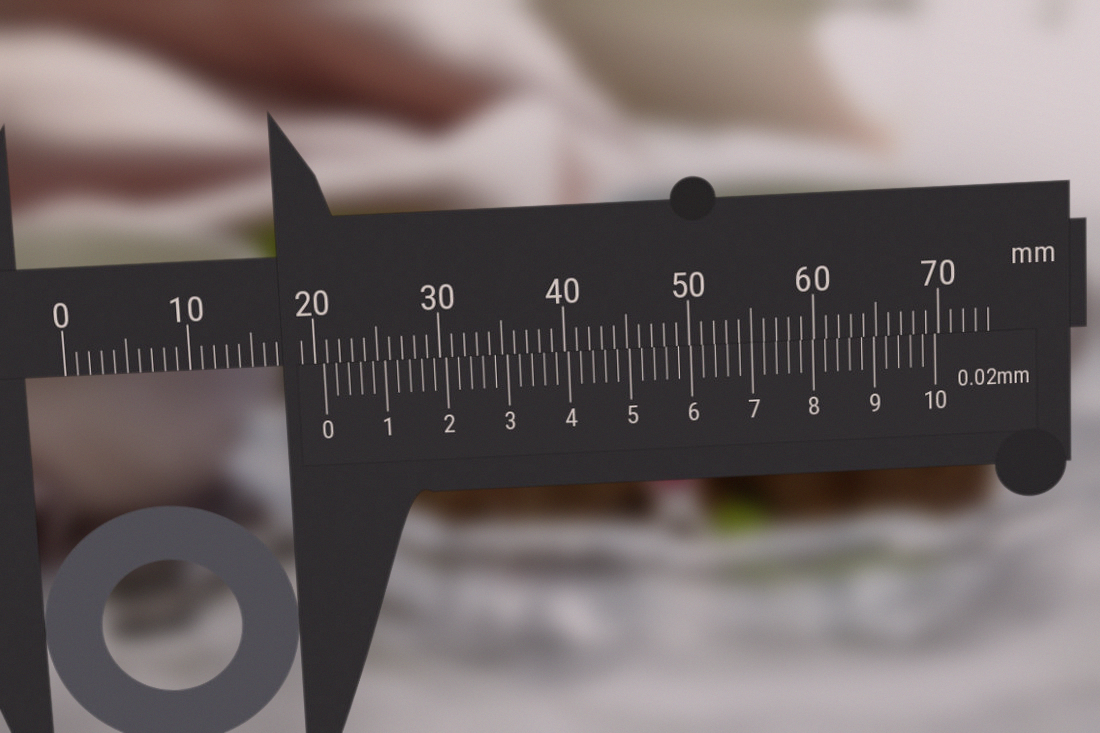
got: 20.7 mm
